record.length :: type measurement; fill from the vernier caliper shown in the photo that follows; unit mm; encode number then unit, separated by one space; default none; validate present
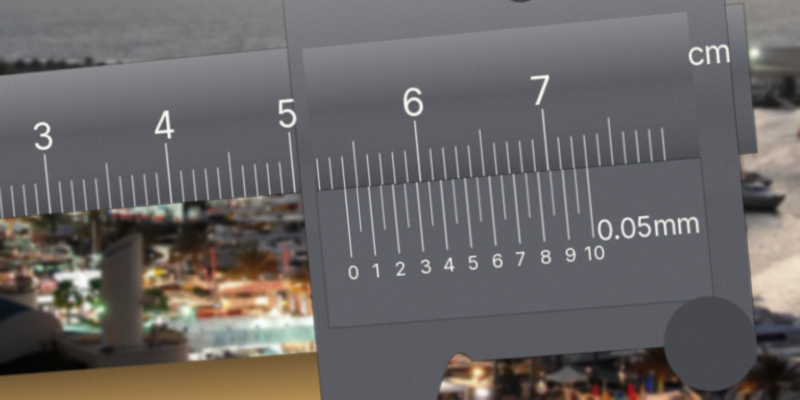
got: 54.0 mm
